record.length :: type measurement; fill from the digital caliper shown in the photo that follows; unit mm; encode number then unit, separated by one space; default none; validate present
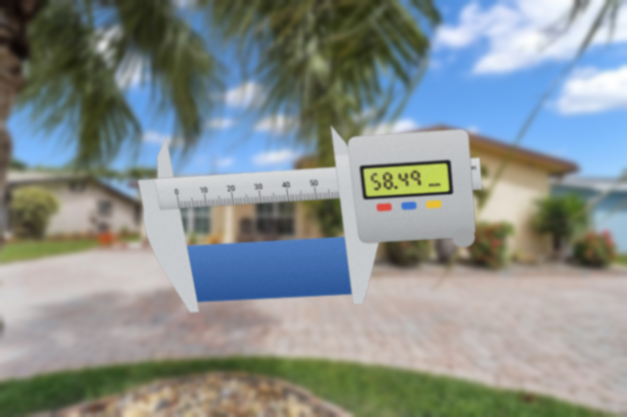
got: 58.49 mm
